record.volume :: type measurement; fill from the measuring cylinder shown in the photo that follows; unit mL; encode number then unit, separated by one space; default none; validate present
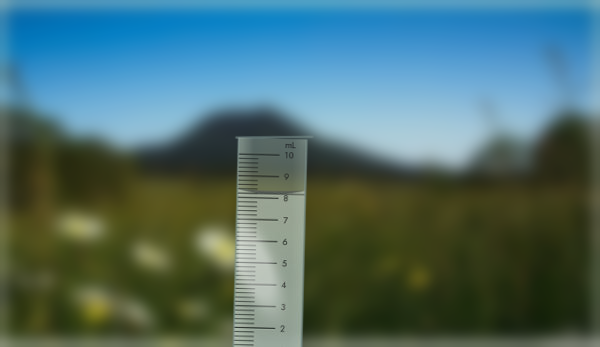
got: 8.2 mL
